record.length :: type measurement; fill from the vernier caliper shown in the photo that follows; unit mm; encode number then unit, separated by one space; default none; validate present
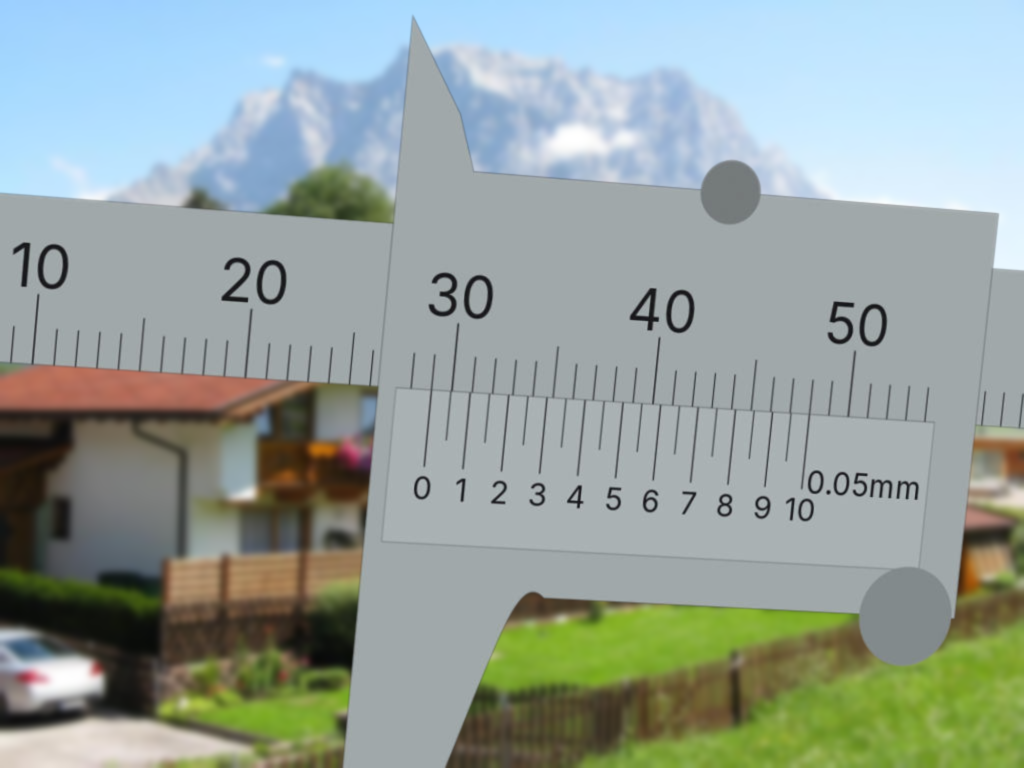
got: 29.0 mm
